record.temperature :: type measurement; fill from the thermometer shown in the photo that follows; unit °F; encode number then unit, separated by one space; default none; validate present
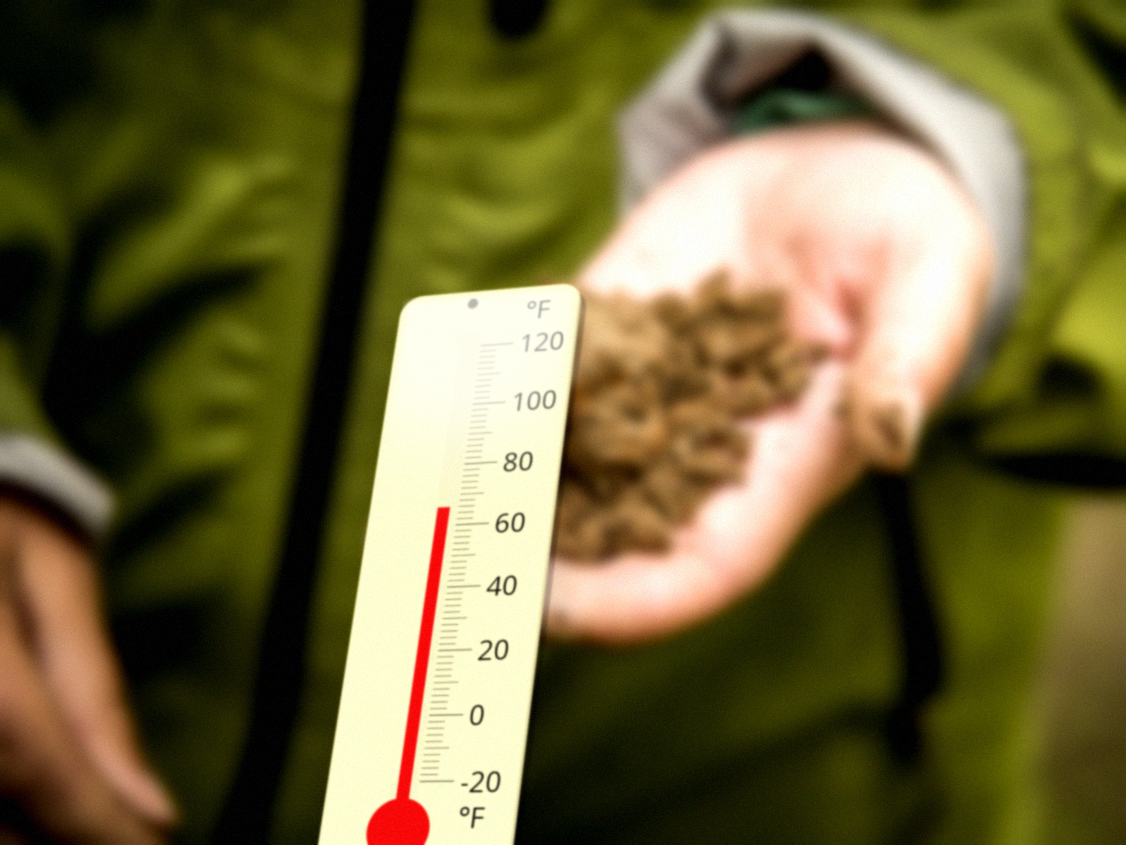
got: 66 °F
